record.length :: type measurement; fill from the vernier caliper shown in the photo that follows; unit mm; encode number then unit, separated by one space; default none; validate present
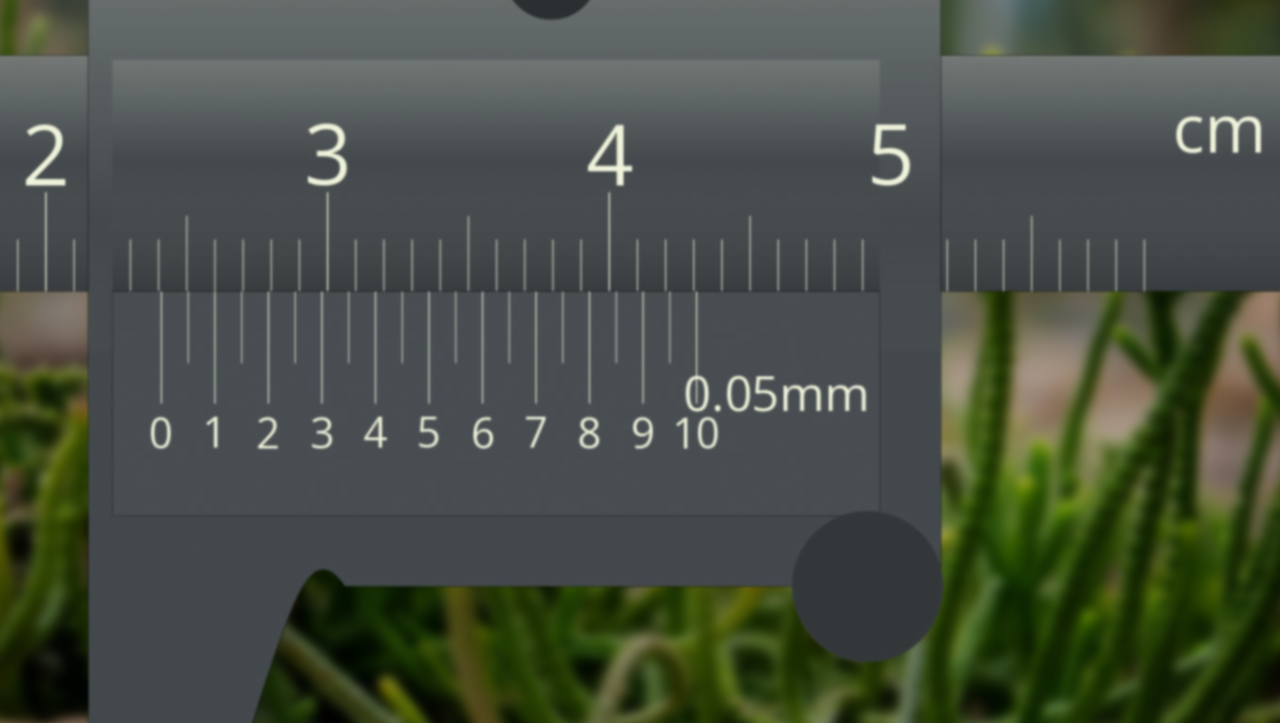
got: 24.1 mm
